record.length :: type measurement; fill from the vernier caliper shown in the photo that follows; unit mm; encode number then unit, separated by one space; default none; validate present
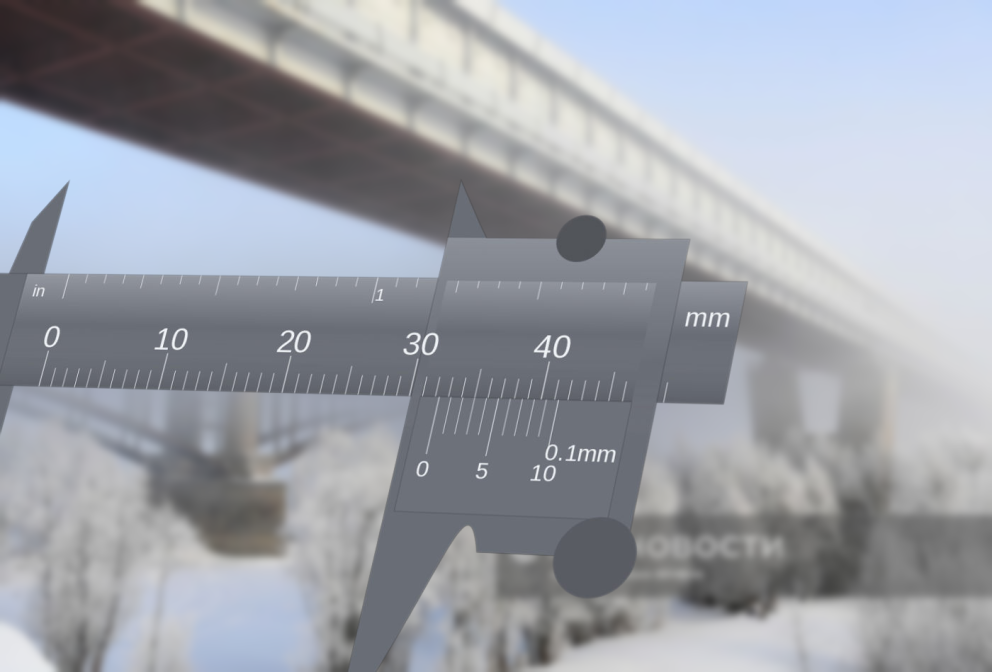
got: 32.3 mm
